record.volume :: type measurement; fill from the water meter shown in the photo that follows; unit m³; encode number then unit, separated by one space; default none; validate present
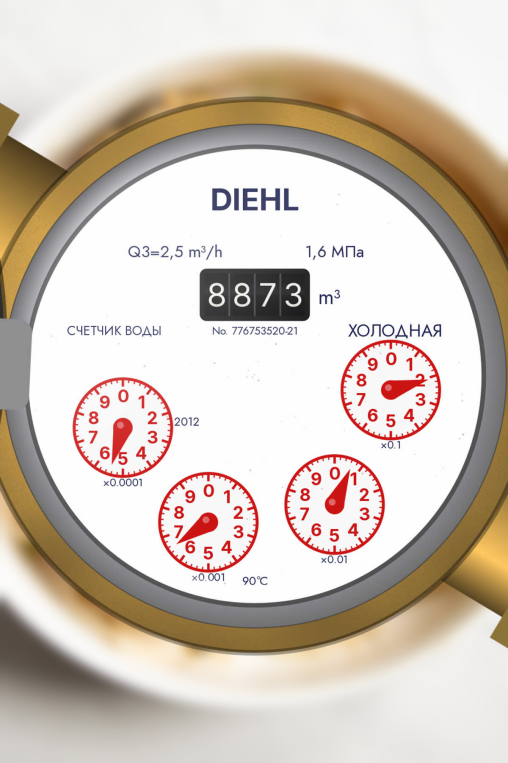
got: 8873.2065 m³
